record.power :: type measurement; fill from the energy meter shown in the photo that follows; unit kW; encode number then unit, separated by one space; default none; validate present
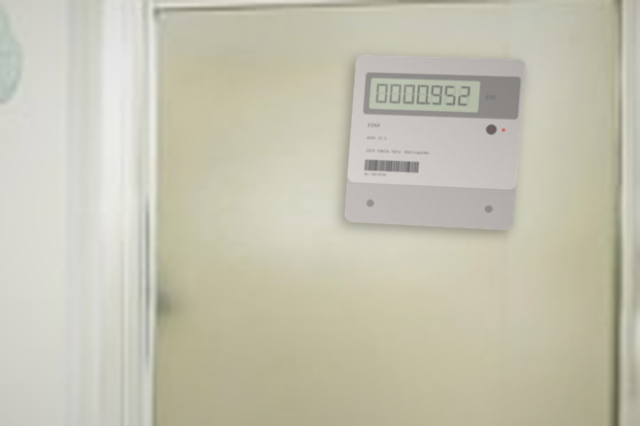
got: 0.952 kW
